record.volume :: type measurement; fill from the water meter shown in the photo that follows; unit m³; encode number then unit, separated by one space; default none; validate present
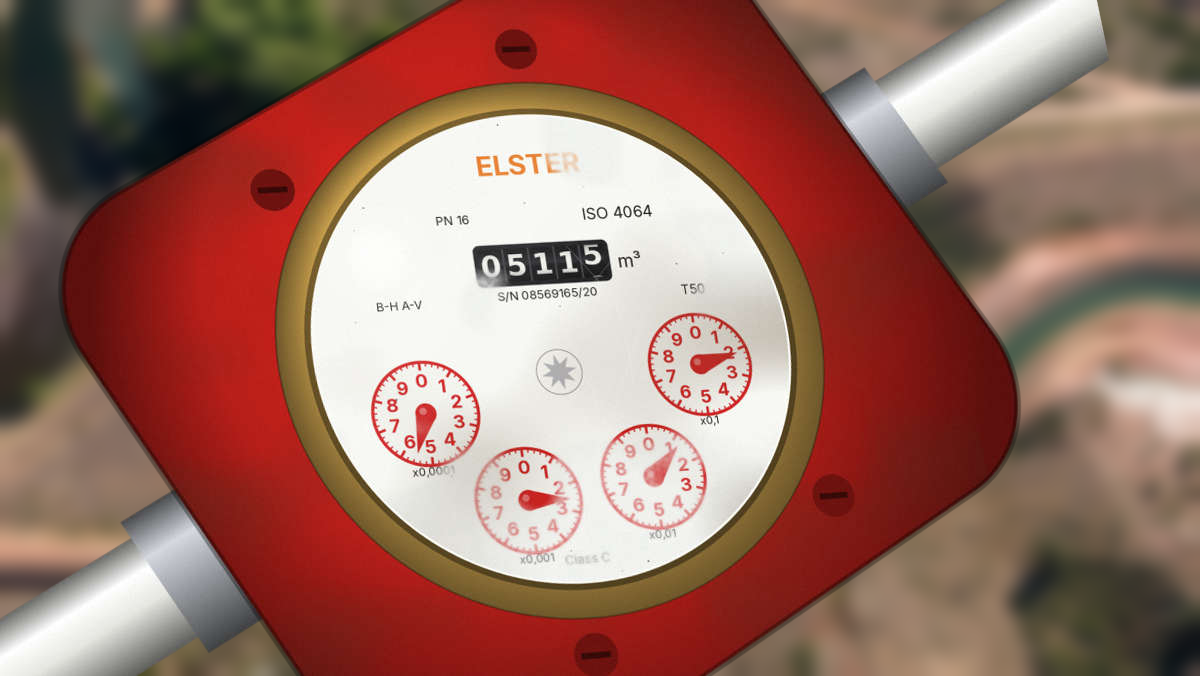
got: 5115.2125 m³
